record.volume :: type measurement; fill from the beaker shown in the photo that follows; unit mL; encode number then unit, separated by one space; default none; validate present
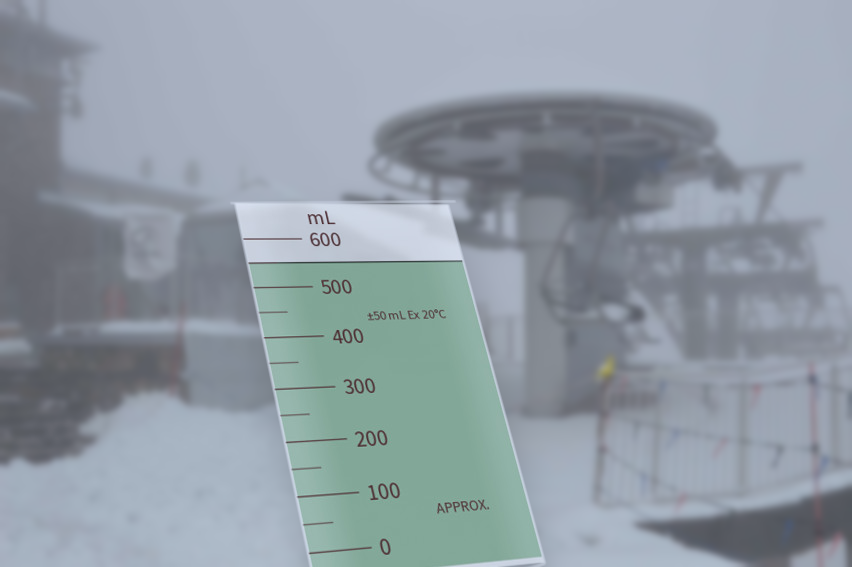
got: 550 mL
